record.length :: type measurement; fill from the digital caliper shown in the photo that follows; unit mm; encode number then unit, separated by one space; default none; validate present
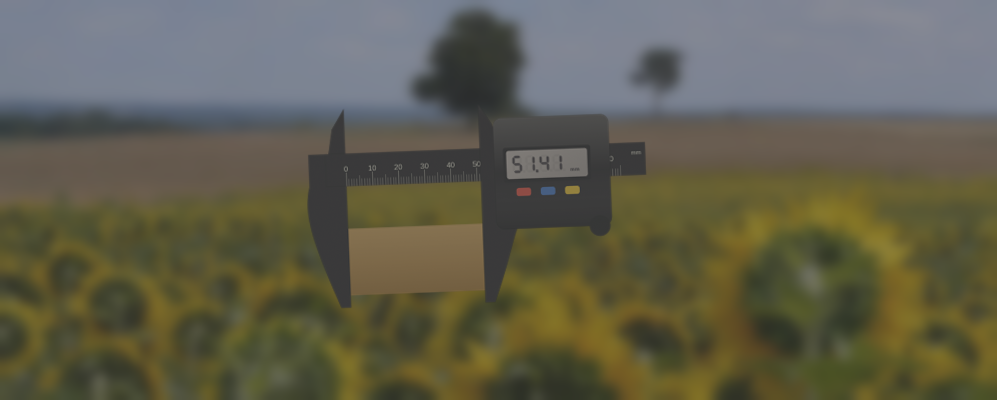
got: 51.41 mm
